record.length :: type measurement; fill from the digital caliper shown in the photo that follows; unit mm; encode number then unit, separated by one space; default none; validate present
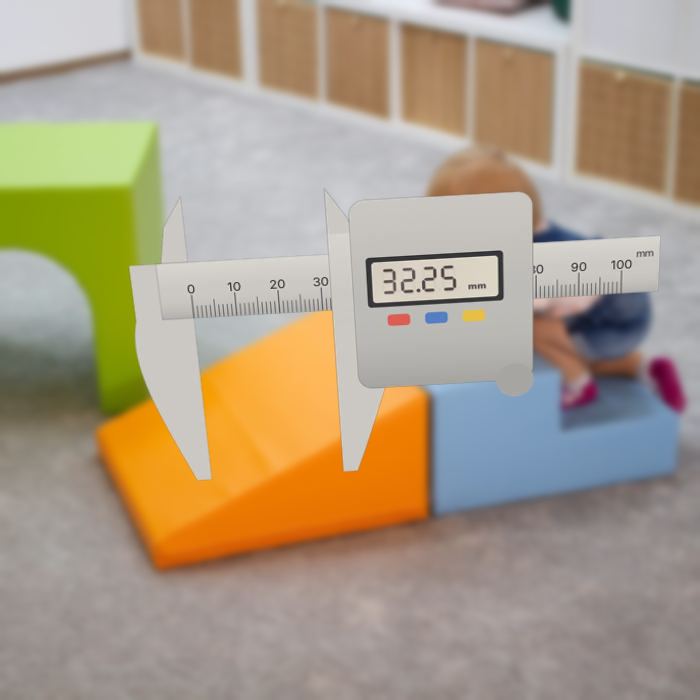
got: 32.25 mm
